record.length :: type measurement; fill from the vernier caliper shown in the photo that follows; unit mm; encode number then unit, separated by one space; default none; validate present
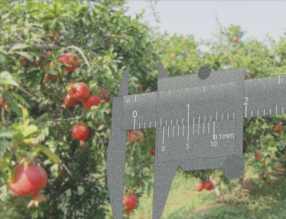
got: 5.6 mm
